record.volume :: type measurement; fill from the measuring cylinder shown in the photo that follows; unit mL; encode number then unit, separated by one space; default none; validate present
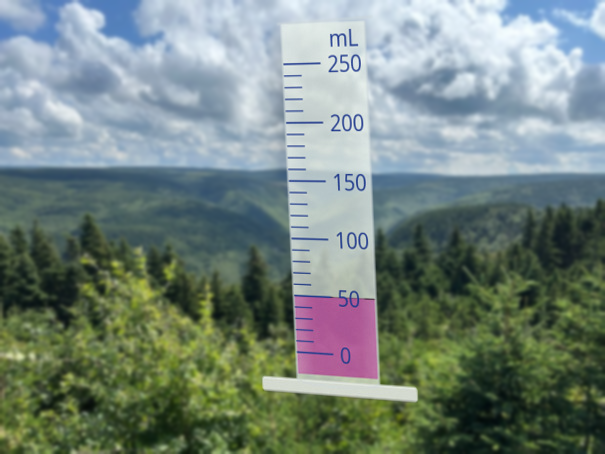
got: 50 mL
